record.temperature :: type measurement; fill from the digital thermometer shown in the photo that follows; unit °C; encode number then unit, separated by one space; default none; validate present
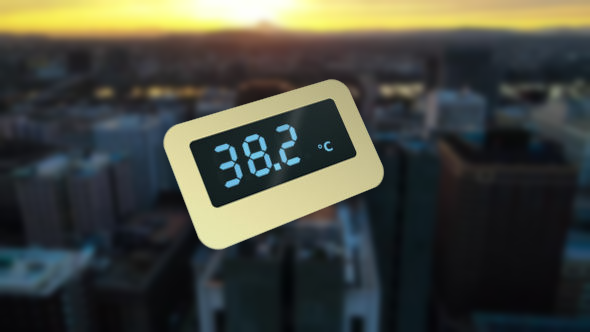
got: 38.2 °C
